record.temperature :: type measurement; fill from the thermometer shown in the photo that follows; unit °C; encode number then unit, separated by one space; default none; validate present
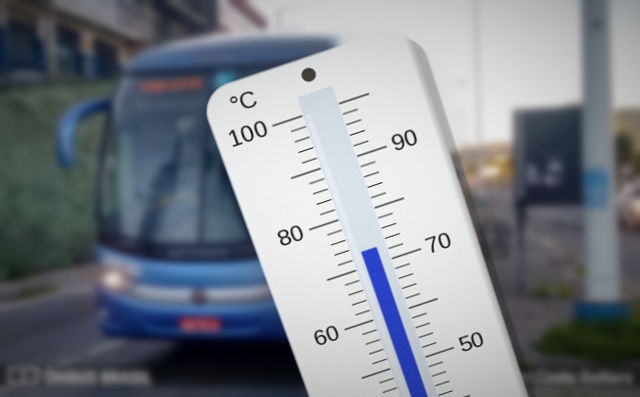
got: 73 °C
